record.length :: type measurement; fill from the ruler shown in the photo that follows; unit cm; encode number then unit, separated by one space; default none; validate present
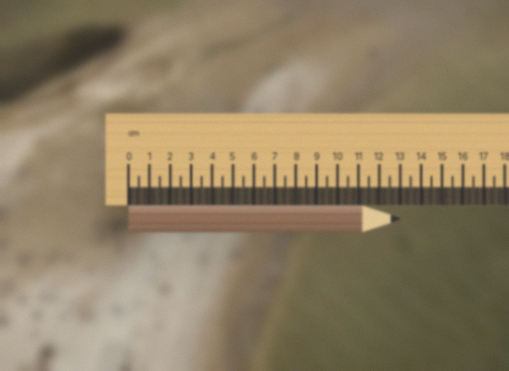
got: 13 cm
